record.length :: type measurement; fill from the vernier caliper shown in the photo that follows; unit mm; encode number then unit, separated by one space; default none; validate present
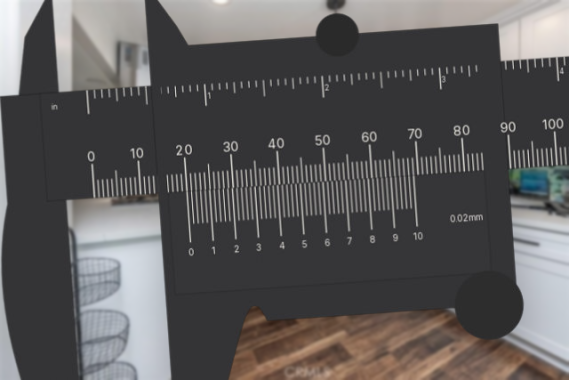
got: 20.0 mm
